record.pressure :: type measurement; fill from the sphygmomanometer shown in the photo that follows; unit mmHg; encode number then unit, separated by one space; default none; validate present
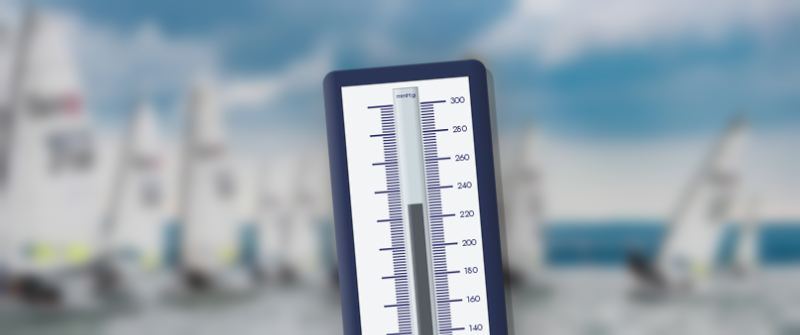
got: 230 mmHg
